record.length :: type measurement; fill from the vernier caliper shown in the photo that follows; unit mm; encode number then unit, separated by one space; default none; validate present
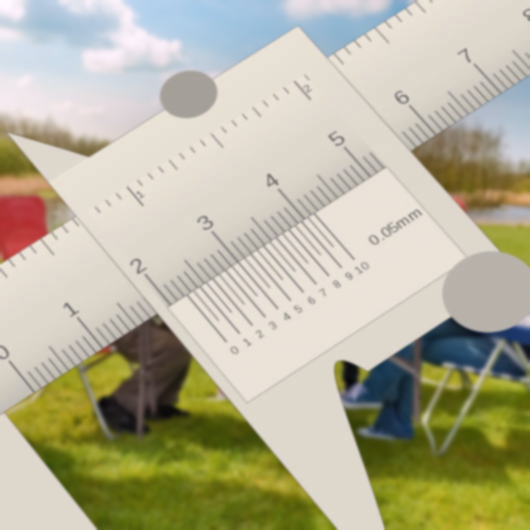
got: 22.4 mm
